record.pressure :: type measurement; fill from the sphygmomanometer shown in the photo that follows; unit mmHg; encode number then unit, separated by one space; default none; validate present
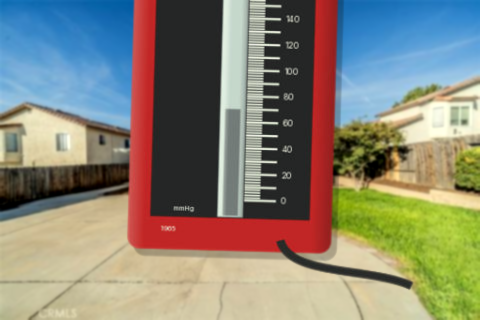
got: 70 mmHg
